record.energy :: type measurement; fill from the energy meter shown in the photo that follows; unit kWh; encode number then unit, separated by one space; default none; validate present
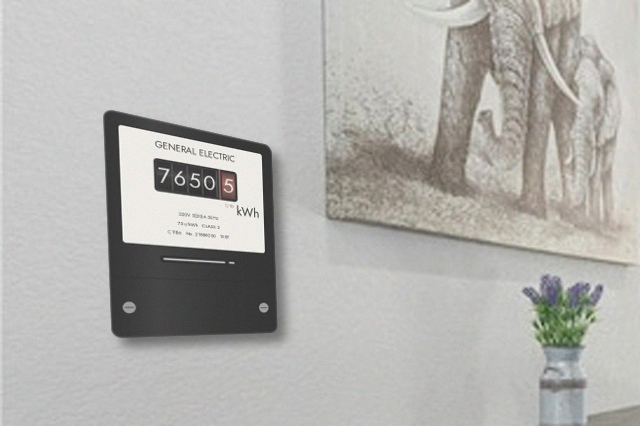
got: 7650.5 kWh
